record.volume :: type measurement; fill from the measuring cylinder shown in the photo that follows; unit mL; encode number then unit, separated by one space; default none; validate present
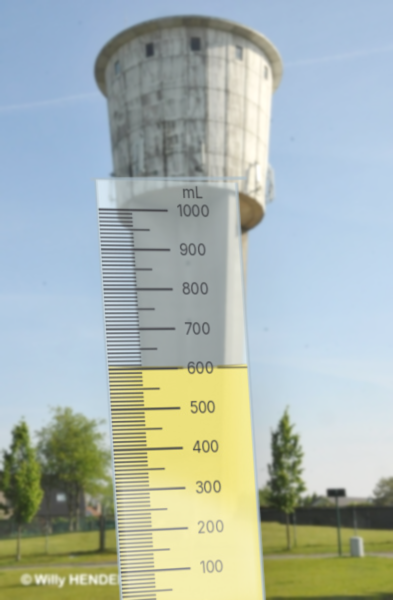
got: 600 mL
